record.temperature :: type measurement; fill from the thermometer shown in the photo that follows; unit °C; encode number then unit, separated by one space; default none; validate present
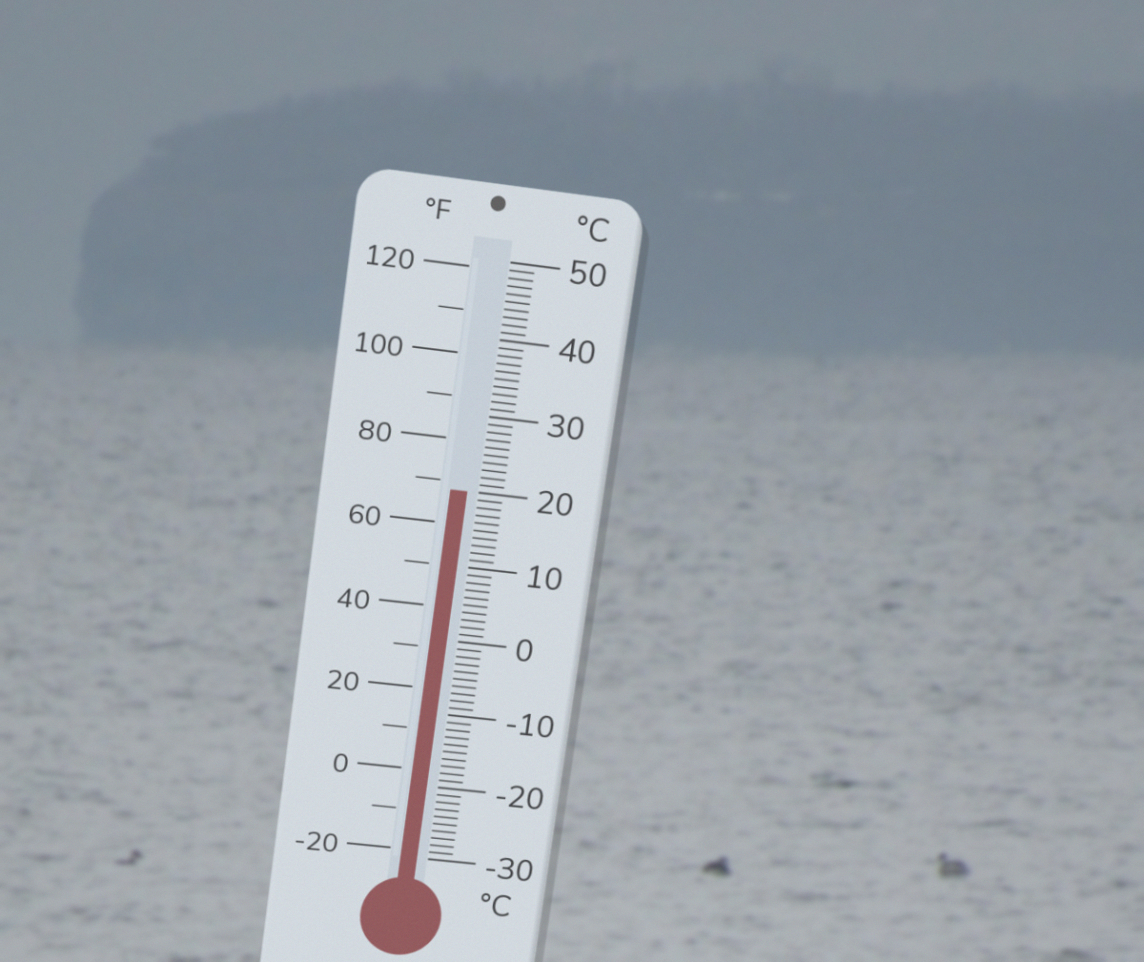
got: 20 °C
